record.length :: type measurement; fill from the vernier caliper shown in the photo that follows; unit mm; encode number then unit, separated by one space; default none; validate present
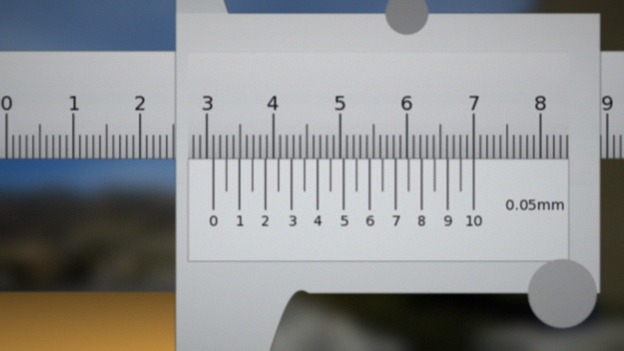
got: 31.0 mm
